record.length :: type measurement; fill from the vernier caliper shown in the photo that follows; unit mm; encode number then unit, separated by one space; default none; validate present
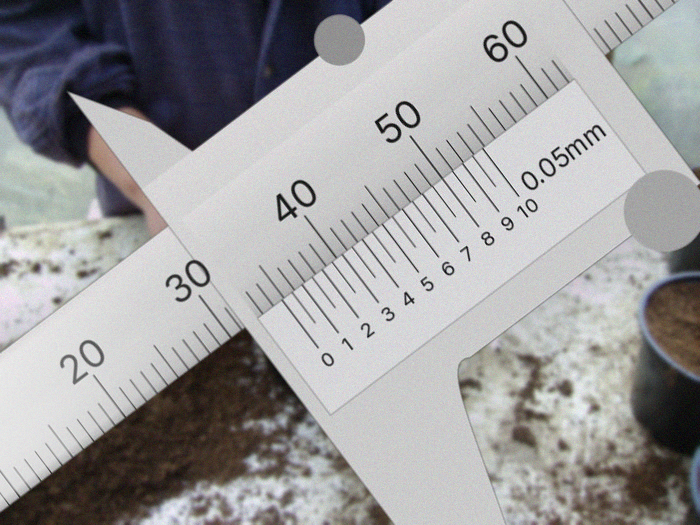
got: 34.8 mm
